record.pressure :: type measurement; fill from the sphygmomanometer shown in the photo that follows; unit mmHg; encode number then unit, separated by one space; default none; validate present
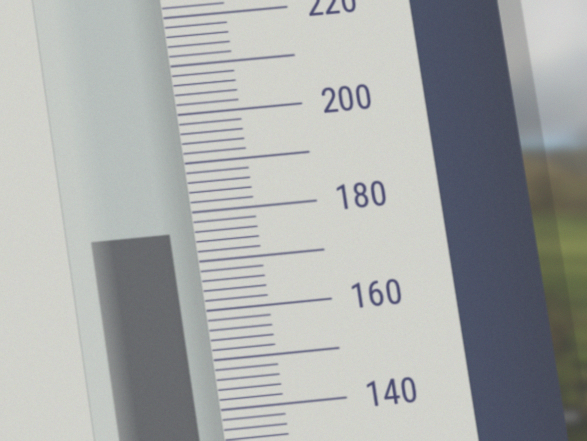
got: 176 mmHg
